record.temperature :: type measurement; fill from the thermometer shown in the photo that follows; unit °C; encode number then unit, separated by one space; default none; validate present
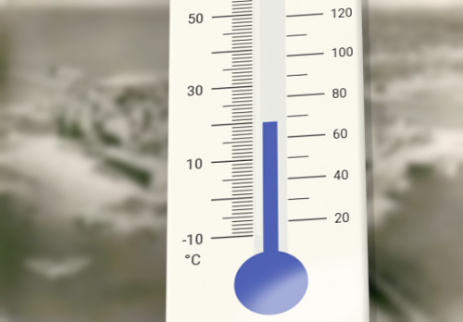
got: 20 °C
